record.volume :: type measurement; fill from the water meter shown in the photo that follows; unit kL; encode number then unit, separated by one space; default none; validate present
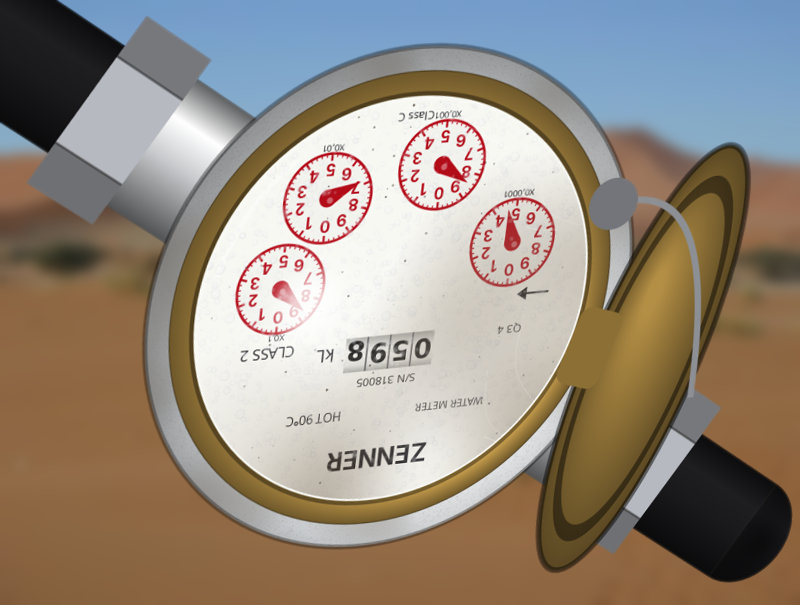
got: 597.8684 kL
